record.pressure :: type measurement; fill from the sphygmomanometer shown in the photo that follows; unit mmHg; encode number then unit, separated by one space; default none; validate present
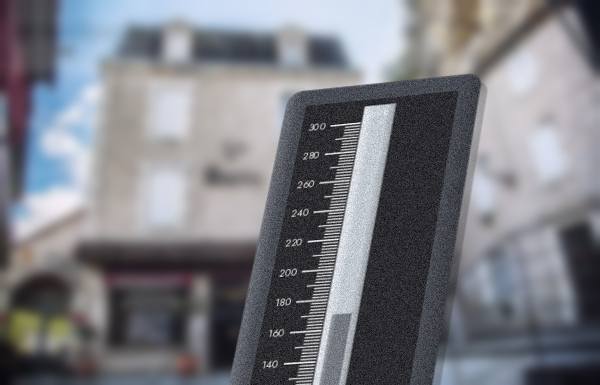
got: 170 mmHg
